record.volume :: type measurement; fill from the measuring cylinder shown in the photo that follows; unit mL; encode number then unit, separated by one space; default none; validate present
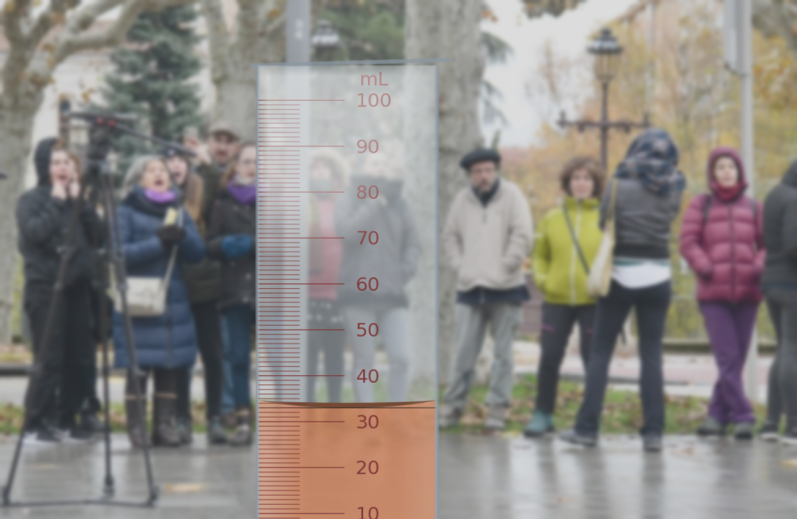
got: 33 mL
